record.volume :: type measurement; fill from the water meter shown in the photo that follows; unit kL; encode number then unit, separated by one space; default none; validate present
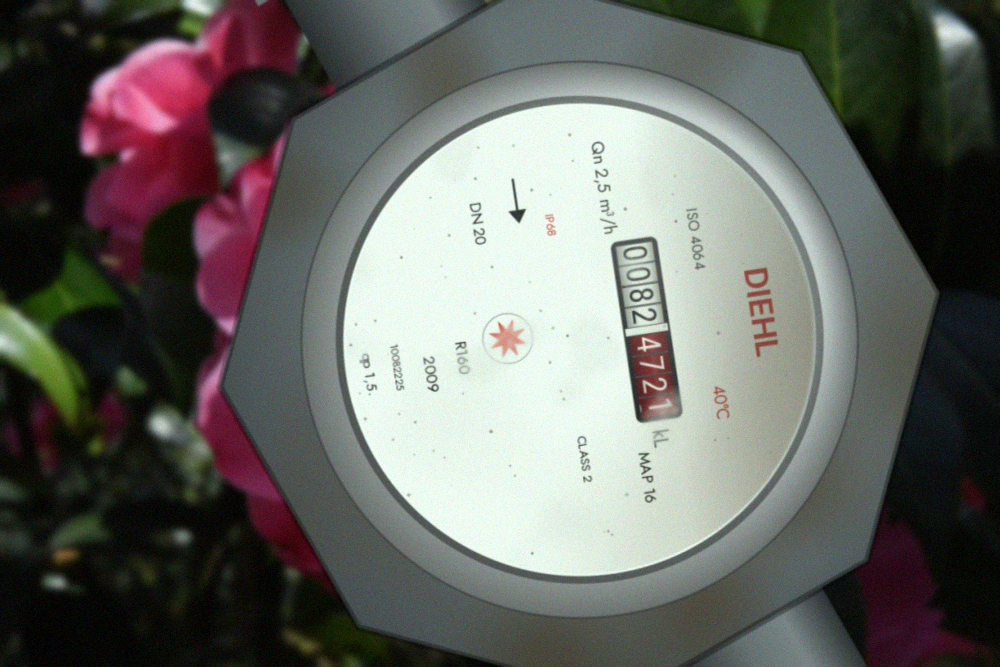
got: 82.4721 kL
